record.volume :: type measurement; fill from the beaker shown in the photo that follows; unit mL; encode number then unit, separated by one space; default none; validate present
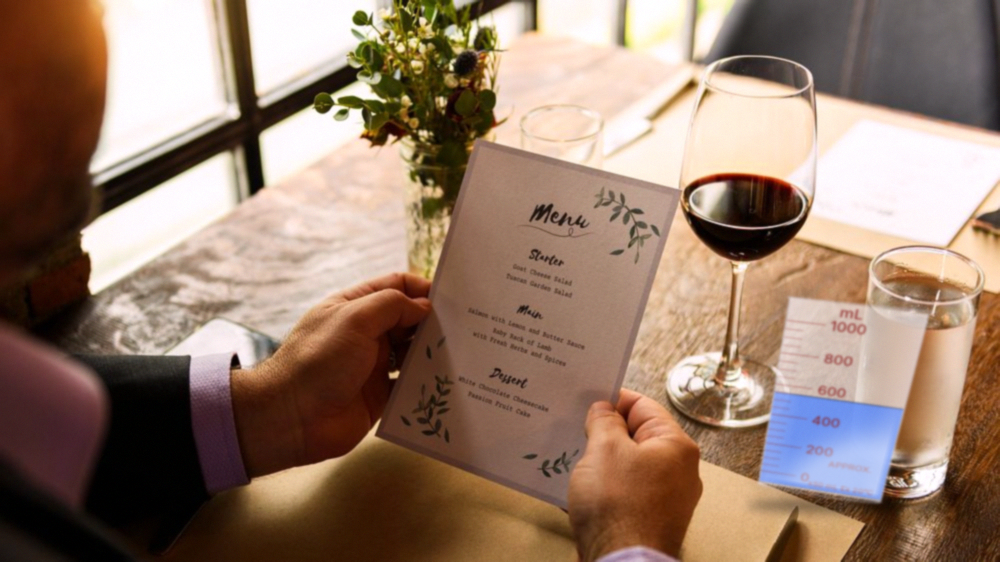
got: 550 mL
